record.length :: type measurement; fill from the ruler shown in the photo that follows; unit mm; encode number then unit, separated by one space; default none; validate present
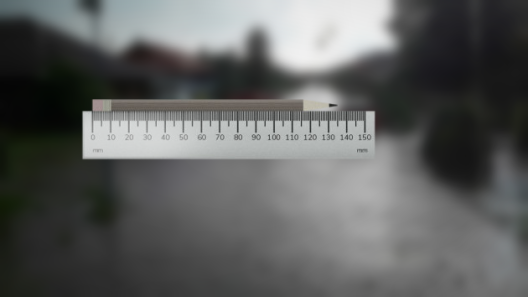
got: 135 mm
